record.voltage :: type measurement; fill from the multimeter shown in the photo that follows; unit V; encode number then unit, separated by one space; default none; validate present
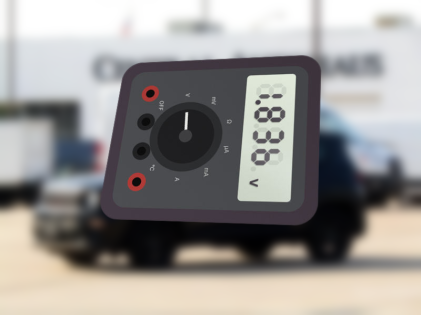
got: 1.836 V
